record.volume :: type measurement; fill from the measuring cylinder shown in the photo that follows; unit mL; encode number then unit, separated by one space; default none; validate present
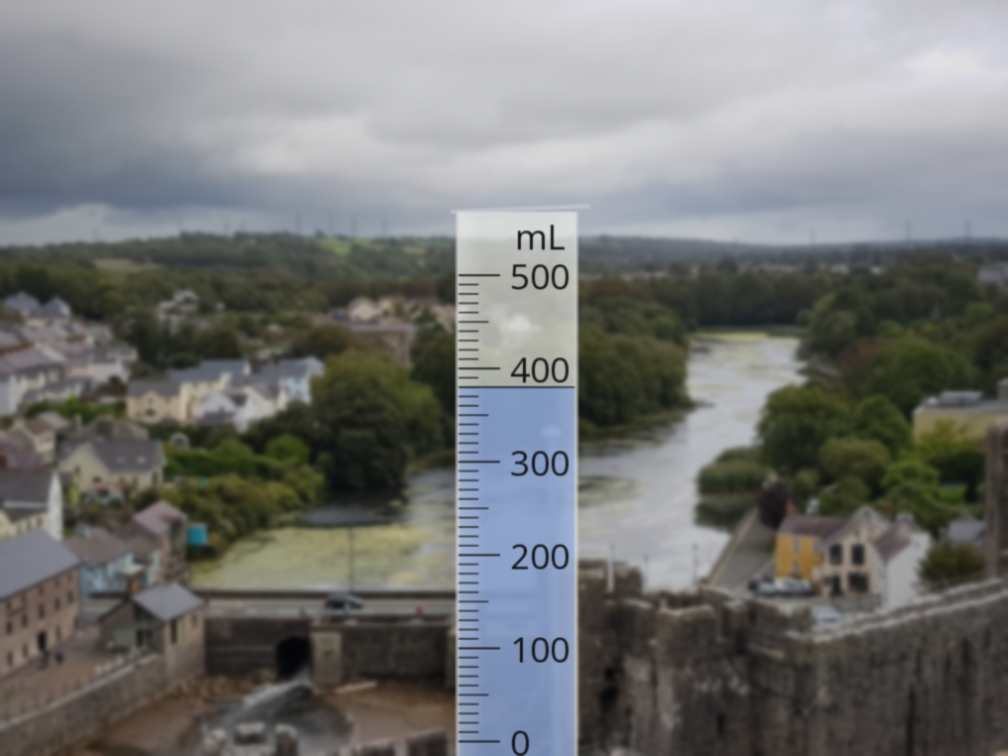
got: 380 mL
